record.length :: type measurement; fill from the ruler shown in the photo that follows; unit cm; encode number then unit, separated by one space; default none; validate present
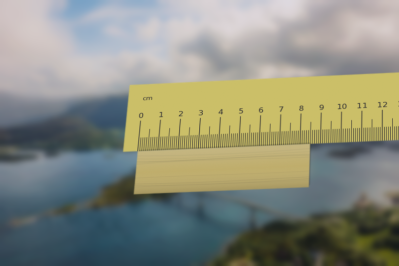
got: 8.5 cm
